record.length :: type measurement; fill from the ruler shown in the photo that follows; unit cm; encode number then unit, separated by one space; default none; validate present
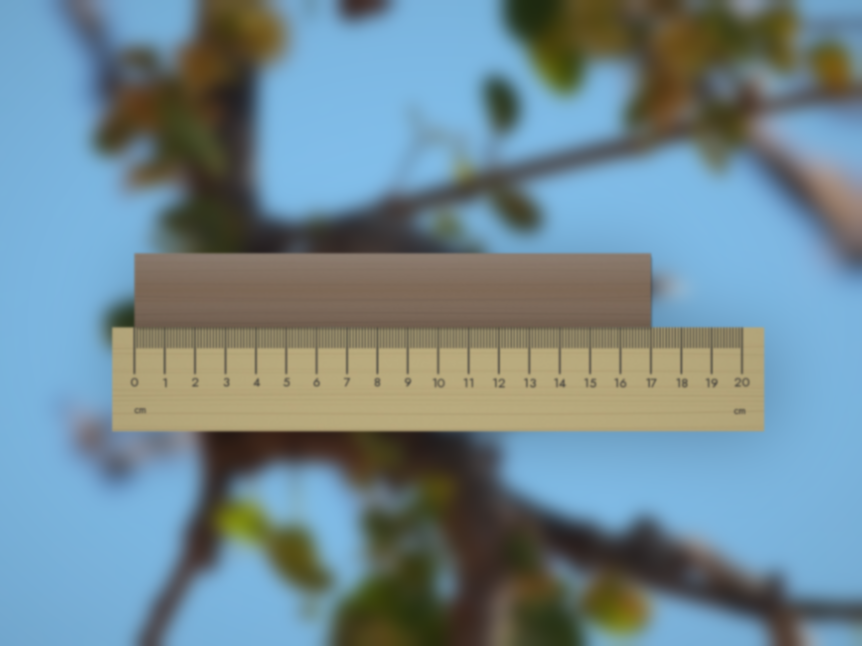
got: 17 cm
